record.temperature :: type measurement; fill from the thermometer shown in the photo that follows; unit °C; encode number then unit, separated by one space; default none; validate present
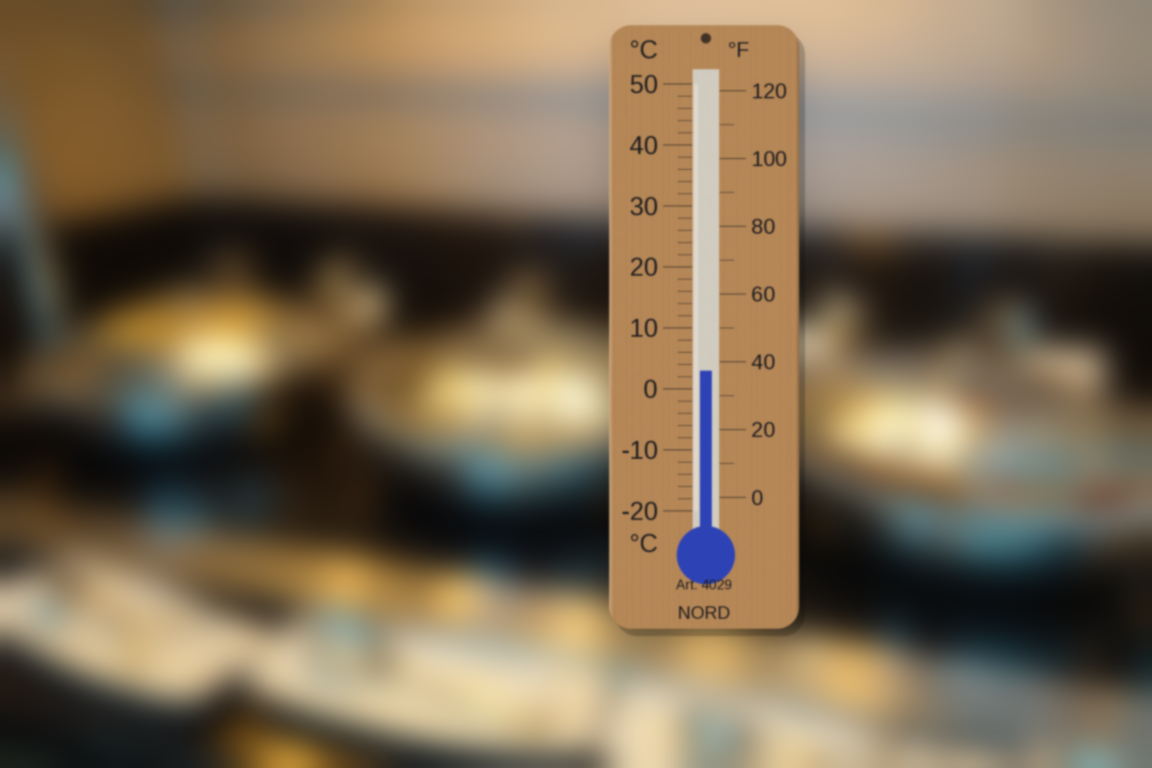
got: 3 °C
